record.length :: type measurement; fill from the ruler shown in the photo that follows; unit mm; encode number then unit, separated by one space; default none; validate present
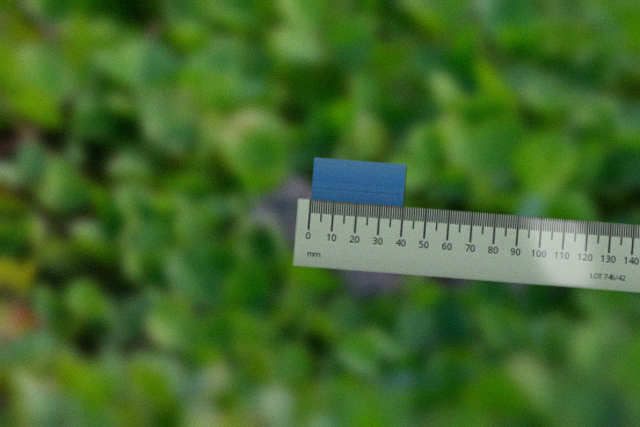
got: 40 mm
